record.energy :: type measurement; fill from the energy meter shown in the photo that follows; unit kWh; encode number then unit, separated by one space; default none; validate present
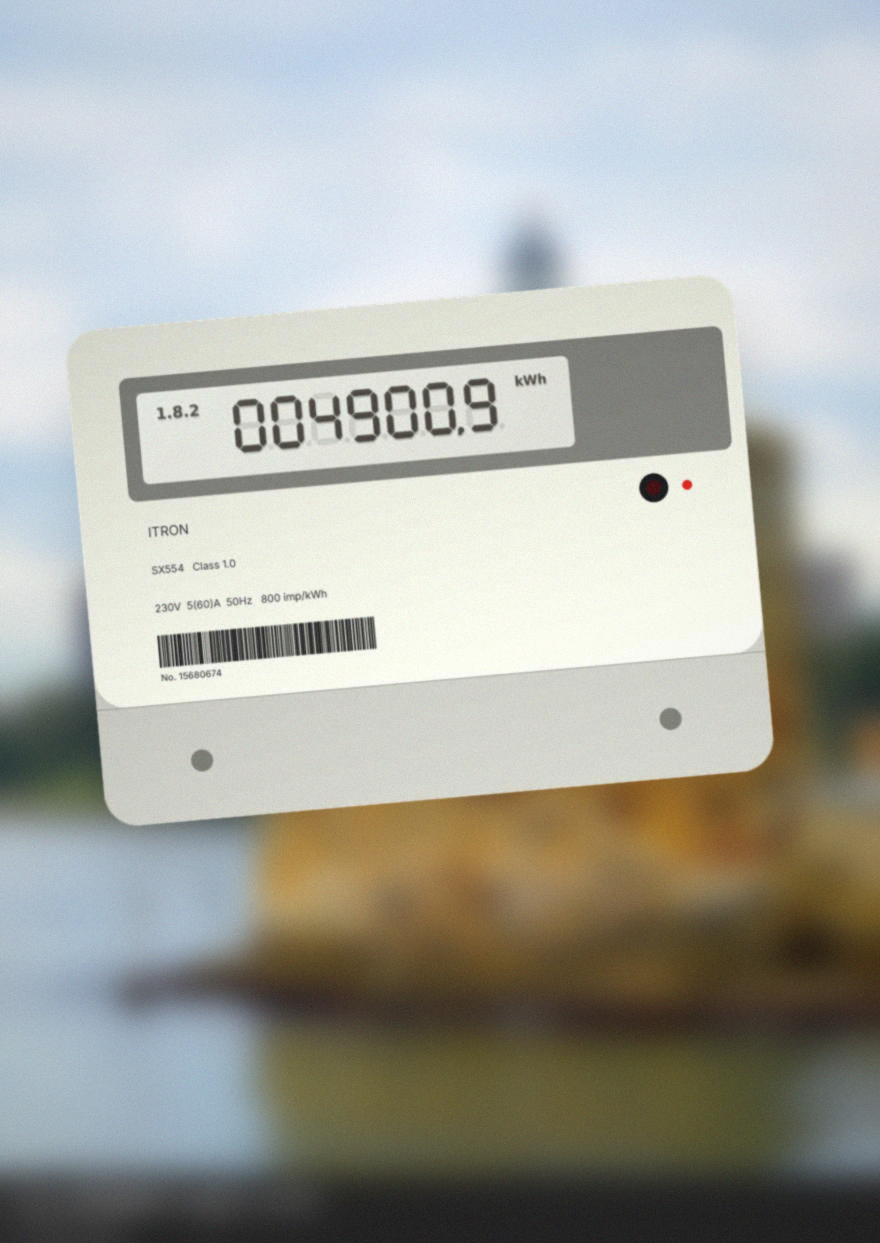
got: 4900.9 kWh
